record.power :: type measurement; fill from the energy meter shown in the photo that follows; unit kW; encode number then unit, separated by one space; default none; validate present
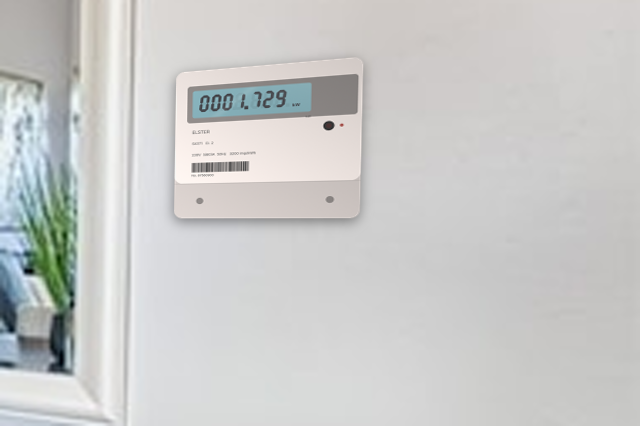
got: 1.729 kW
